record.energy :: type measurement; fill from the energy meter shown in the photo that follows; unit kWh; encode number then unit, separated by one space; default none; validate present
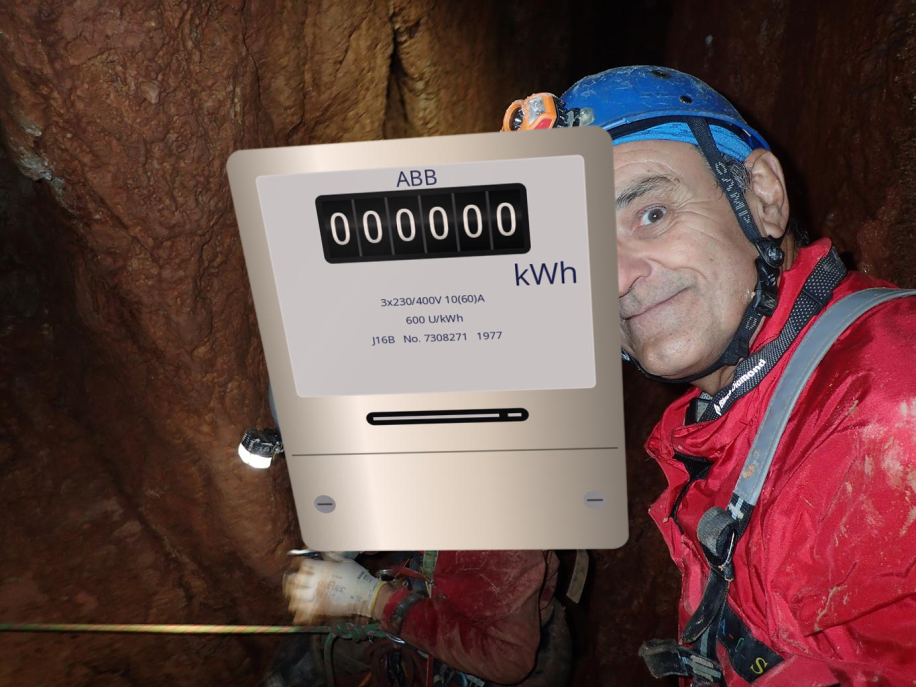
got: 0 kWh
